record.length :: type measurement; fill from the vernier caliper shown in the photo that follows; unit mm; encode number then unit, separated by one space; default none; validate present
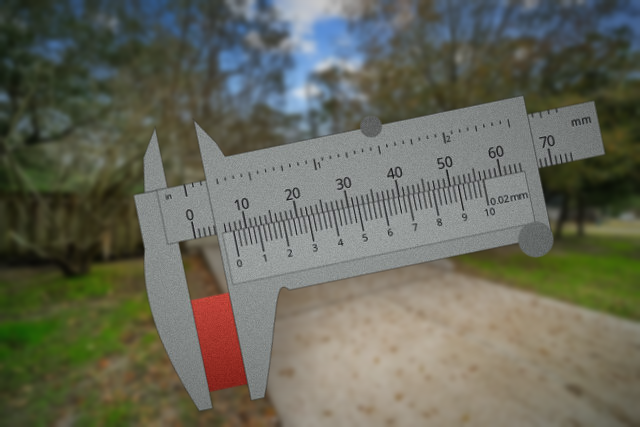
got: 7.5 mm
